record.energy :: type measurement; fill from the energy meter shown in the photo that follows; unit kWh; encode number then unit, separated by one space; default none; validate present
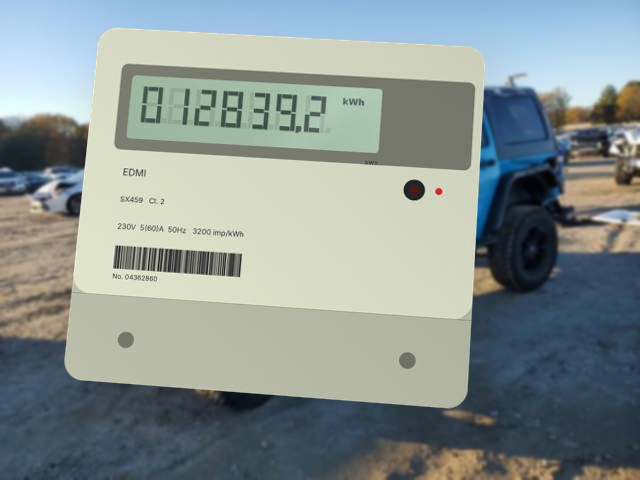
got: 12839.2 kWh
